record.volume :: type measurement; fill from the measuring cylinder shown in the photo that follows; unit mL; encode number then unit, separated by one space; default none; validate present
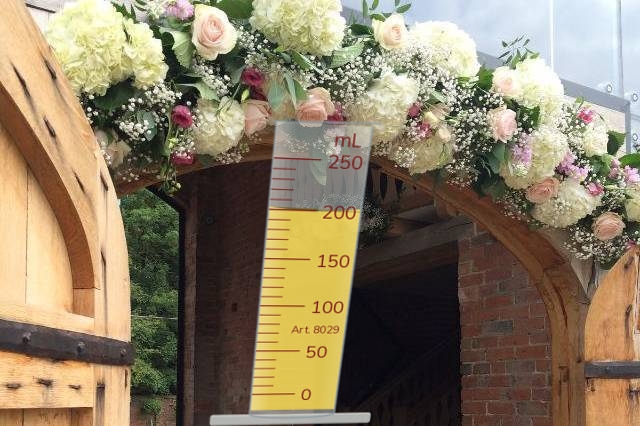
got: 200 mL
